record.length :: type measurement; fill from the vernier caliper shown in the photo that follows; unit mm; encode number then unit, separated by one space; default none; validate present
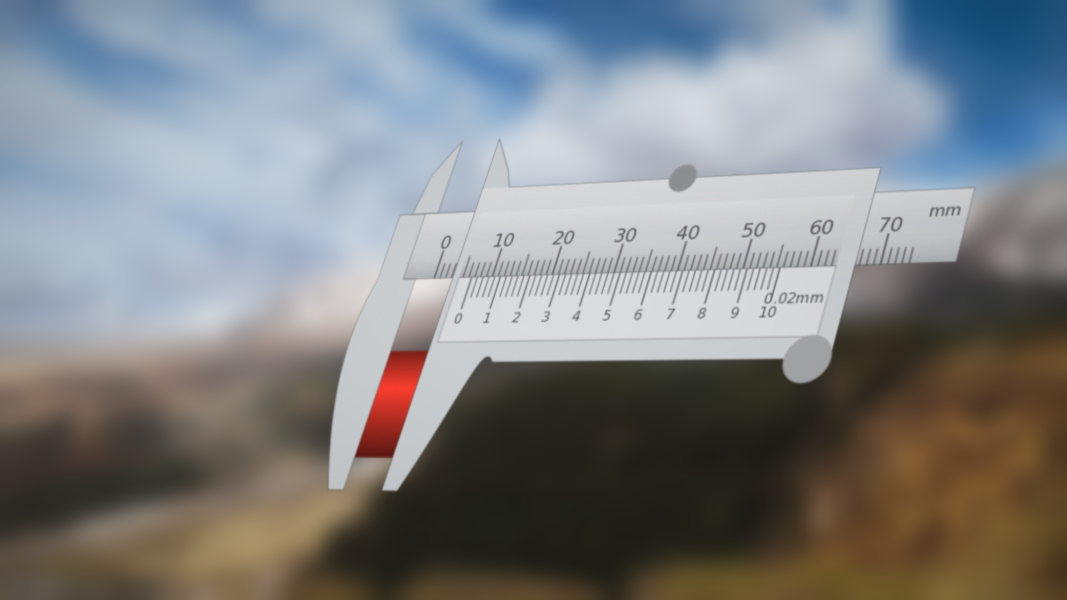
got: 6.5 mm
